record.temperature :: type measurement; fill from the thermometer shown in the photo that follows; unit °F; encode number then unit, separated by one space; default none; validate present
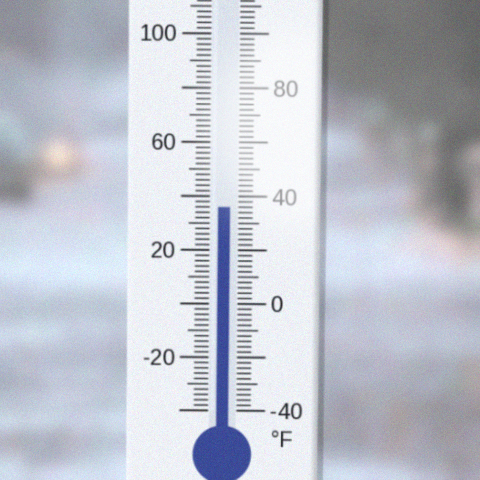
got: 36 °F
